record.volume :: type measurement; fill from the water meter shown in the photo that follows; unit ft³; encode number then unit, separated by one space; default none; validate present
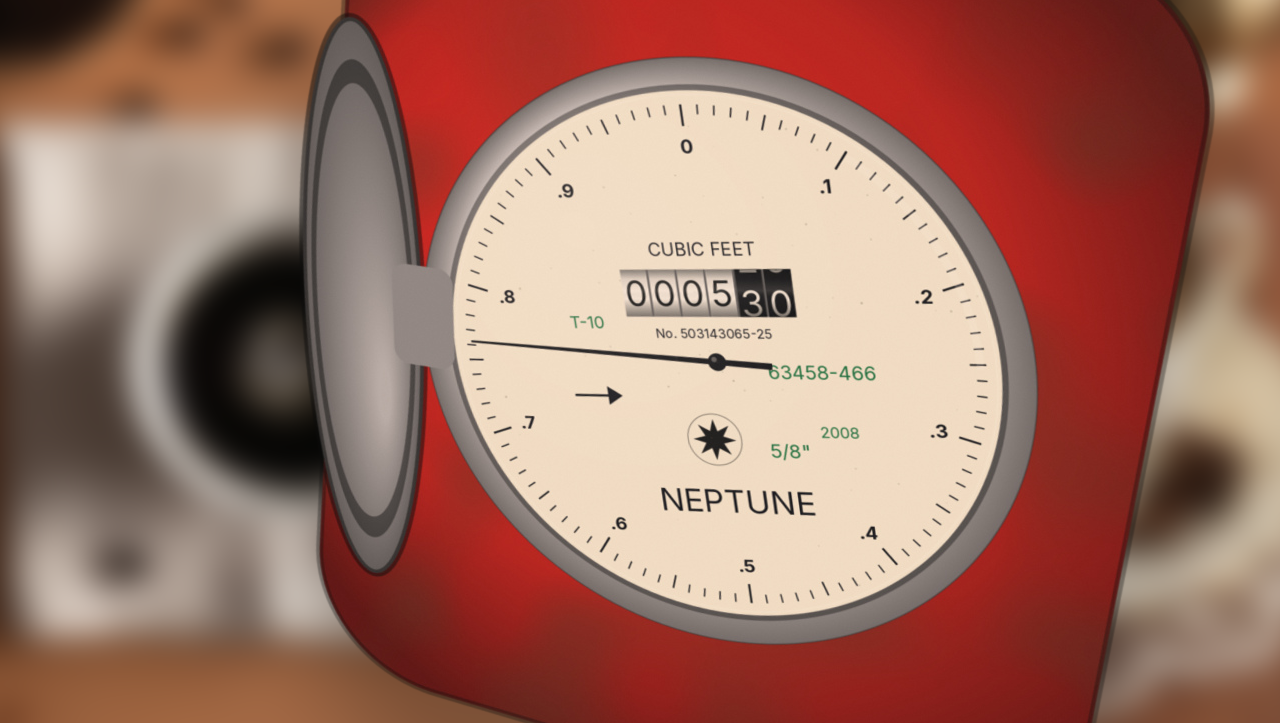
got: 529.76 ft³
